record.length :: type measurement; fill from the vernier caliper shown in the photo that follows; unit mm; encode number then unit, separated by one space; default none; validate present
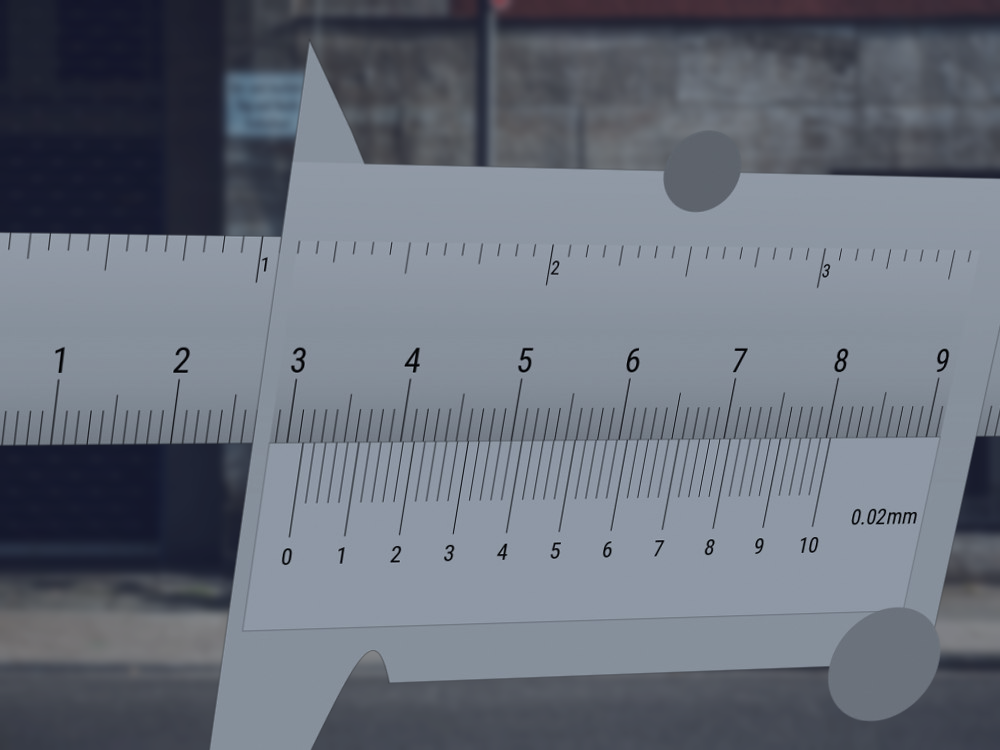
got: 31.4 mm
